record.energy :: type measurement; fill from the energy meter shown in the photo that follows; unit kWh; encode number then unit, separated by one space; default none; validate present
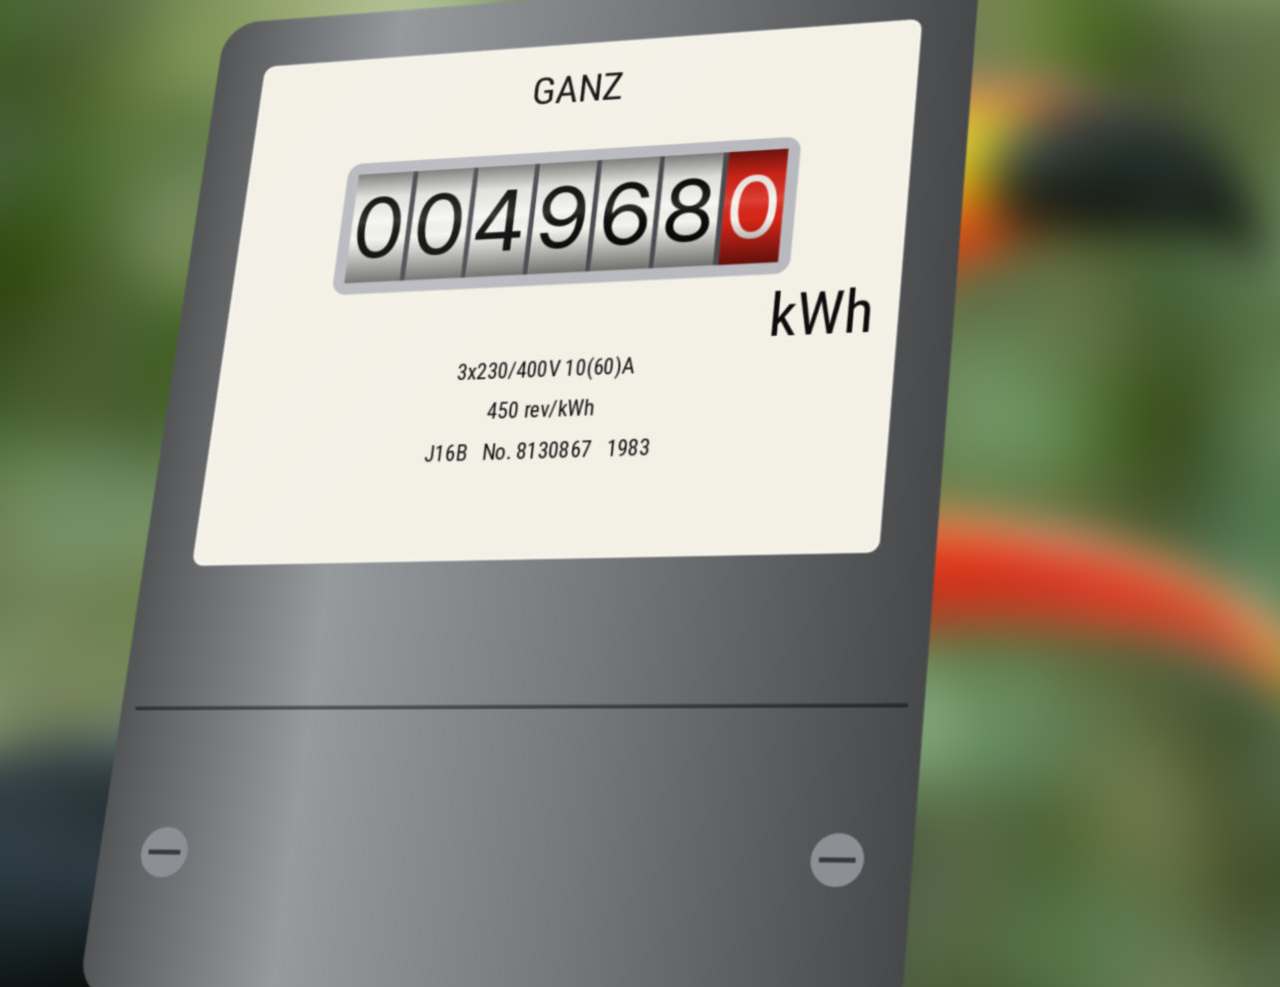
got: 4968.0 kWh
